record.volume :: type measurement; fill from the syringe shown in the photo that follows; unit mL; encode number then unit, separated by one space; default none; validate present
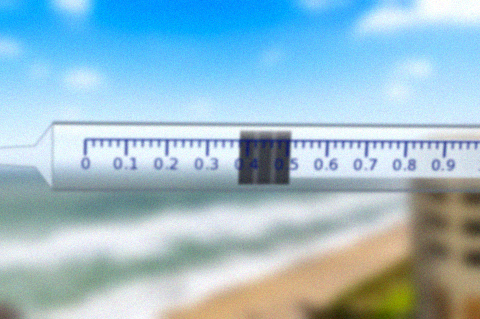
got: 0.38 mL
